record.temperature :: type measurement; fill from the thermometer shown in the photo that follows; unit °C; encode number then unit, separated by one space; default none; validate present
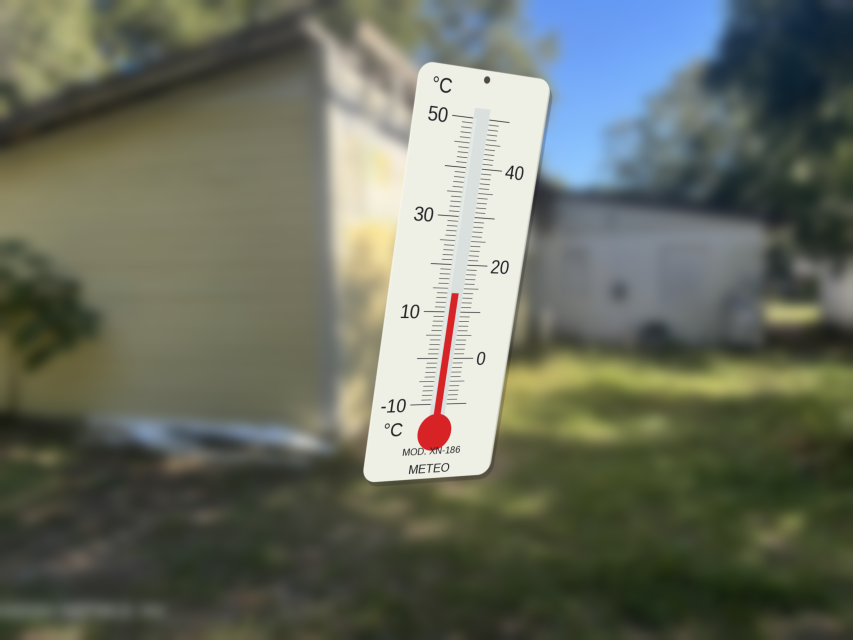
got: 14 °C
